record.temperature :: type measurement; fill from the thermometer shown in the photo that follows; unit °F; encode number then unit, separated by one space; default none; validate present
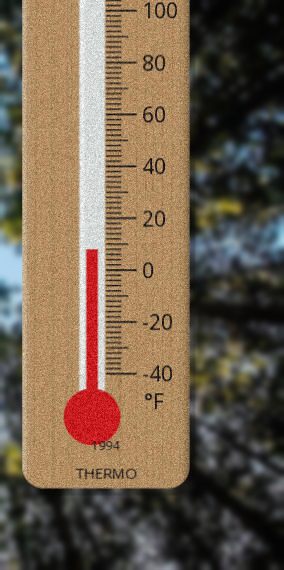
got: 8 °F
